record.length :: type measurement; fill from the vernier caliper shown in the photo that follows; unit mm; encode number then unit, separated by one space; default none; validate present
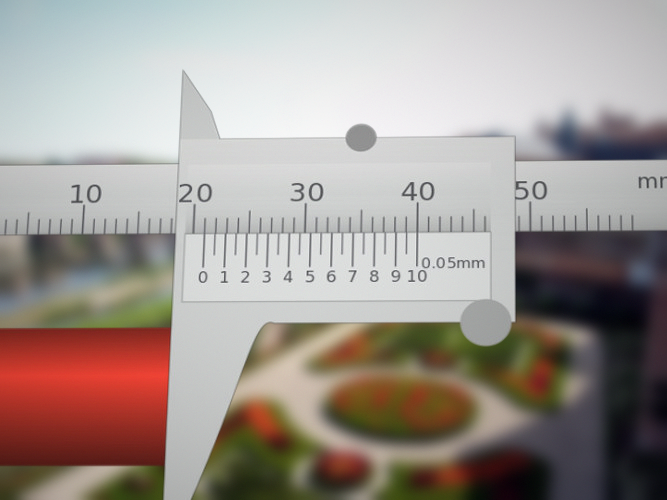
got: 21.0 mm
